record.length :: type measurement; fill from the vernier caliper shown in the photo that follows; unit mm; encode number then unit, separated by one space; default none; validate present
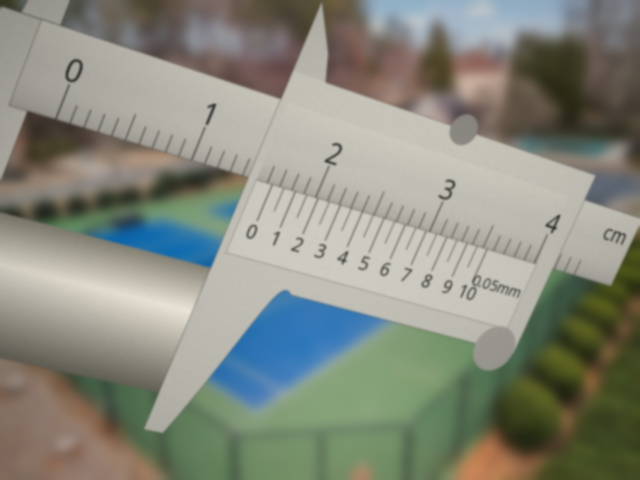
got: 16.4 mm
